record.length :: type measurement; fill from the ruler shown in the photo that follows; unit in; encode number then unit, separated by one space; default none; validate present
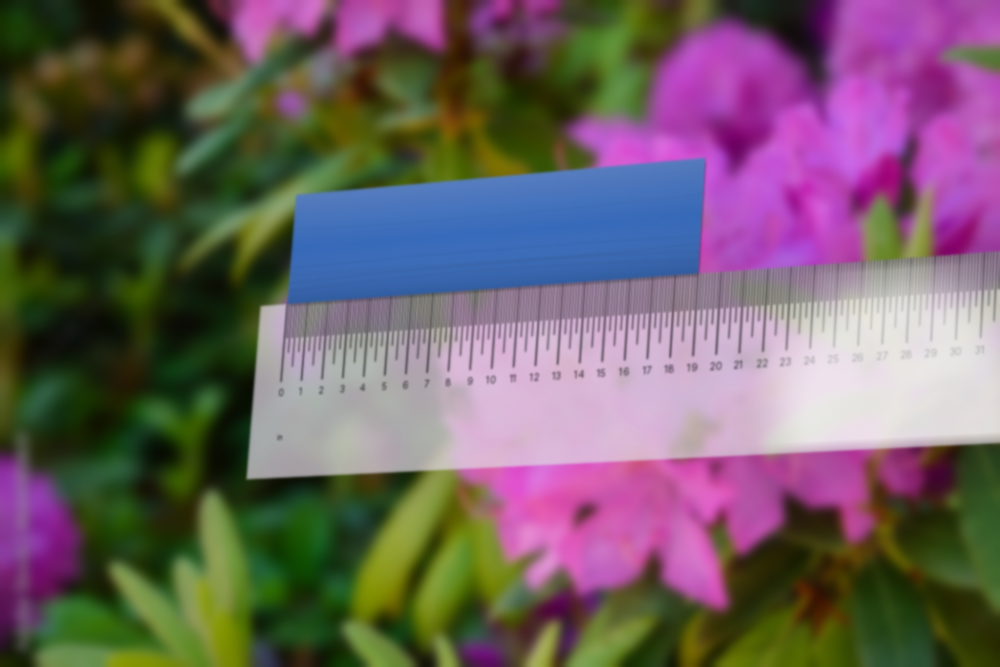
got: 19 in
